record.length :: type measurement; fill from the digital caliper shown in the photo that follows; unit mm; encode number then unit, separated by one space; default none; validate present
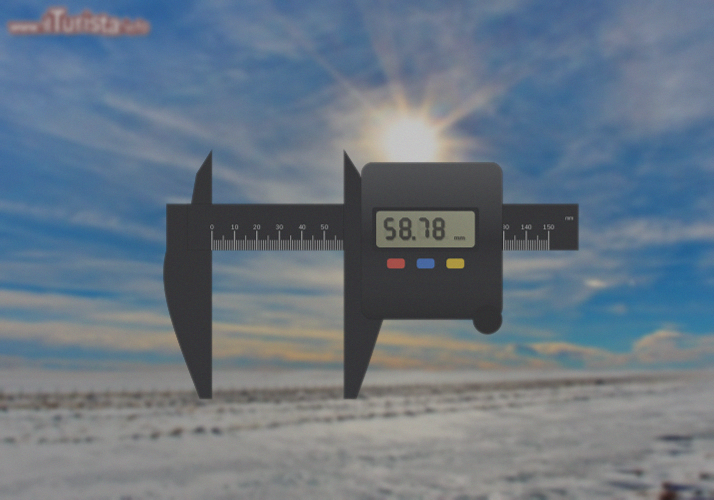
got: 58.78 mm
